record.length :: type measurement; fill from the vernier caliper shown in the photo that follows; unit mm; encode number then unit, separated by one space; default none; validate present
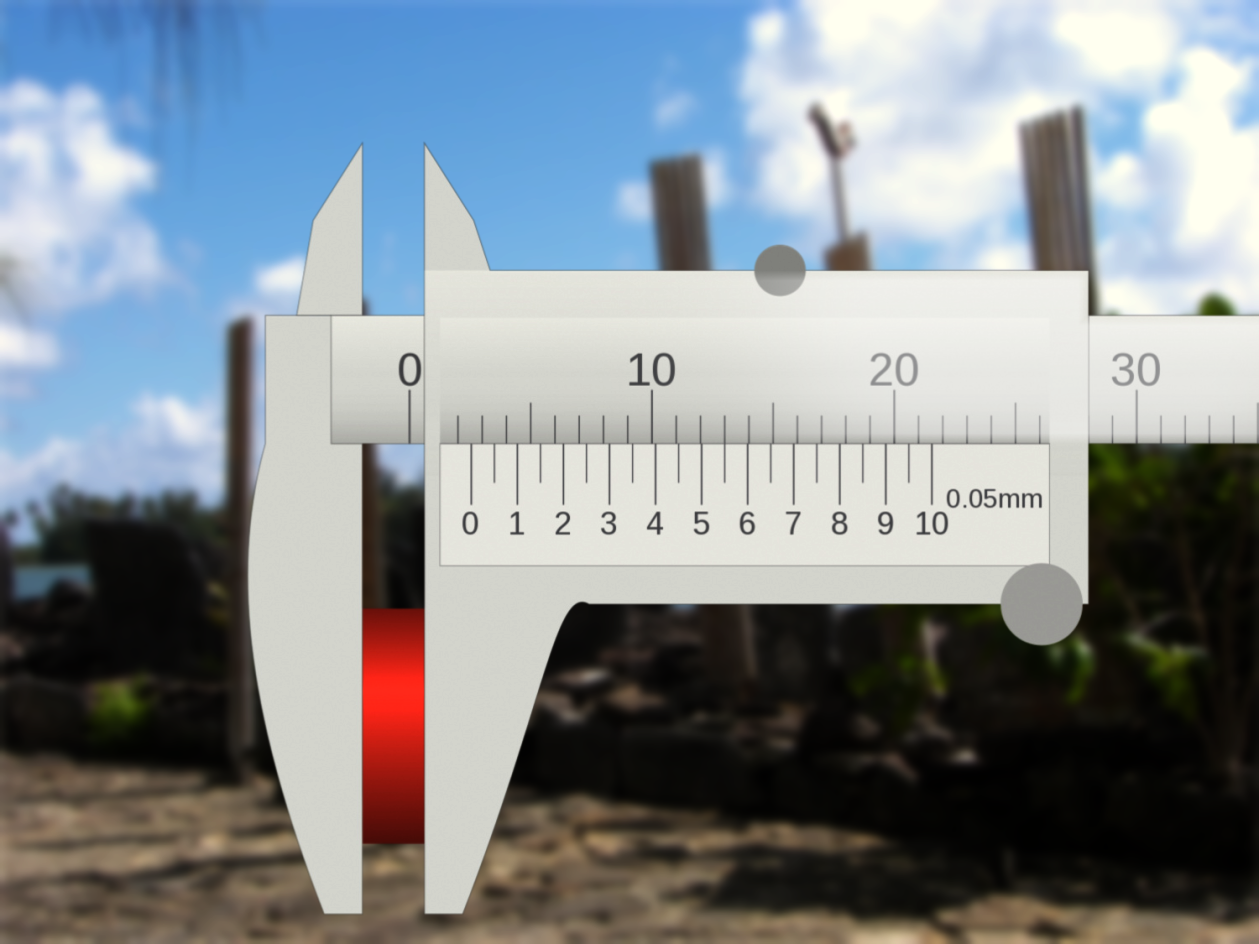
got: 2.55 mm
